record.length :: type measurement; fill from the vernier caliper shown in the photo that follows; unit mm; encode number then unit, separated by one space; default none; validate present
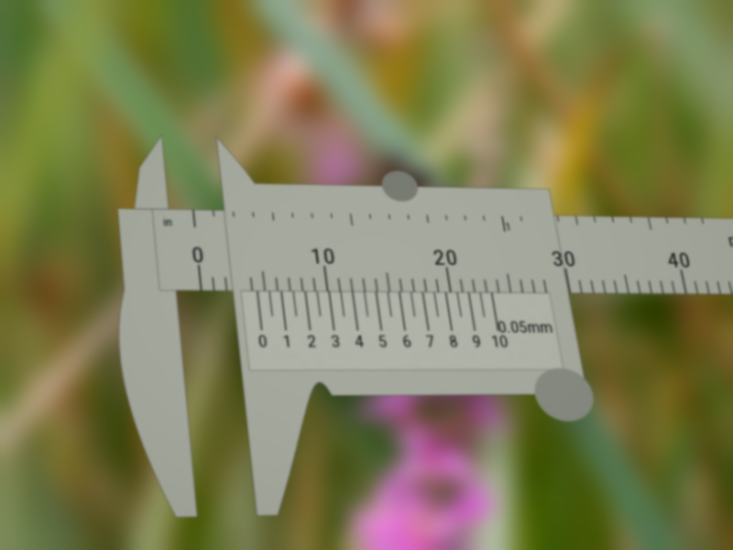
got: 4.4 mm
